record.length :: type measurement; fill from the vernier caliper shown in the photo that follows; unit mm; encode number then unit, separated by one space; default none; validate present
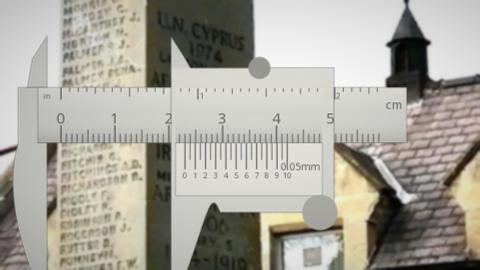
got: 23.0 mm
